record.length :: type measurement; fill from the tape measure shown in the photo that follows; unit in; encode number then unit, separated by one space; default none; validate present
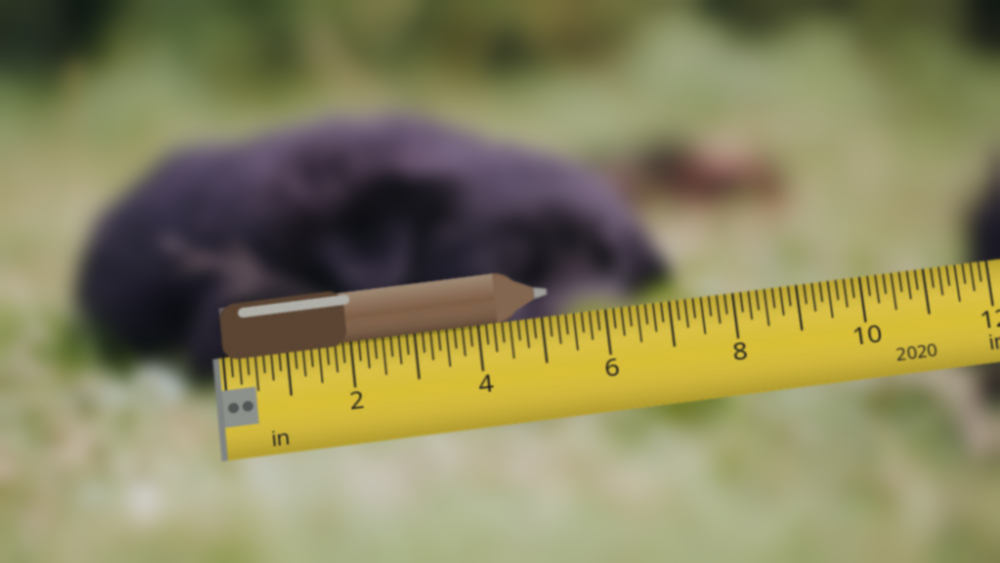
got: 5.125 in
